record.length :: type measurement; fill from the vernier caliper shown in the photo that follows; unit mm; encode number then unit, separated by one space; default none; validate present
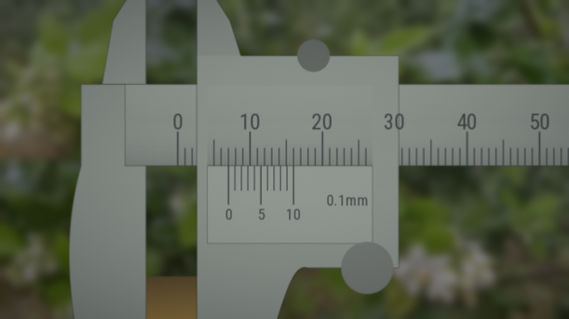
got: 7.0 mm
